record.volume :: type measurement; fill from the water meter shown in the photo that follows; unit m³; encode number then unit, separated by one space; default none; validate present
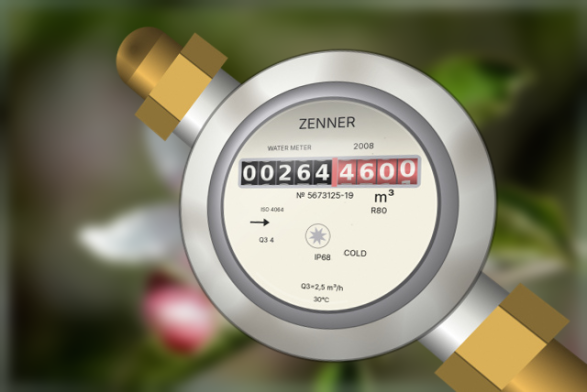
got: 264.4600 m³
